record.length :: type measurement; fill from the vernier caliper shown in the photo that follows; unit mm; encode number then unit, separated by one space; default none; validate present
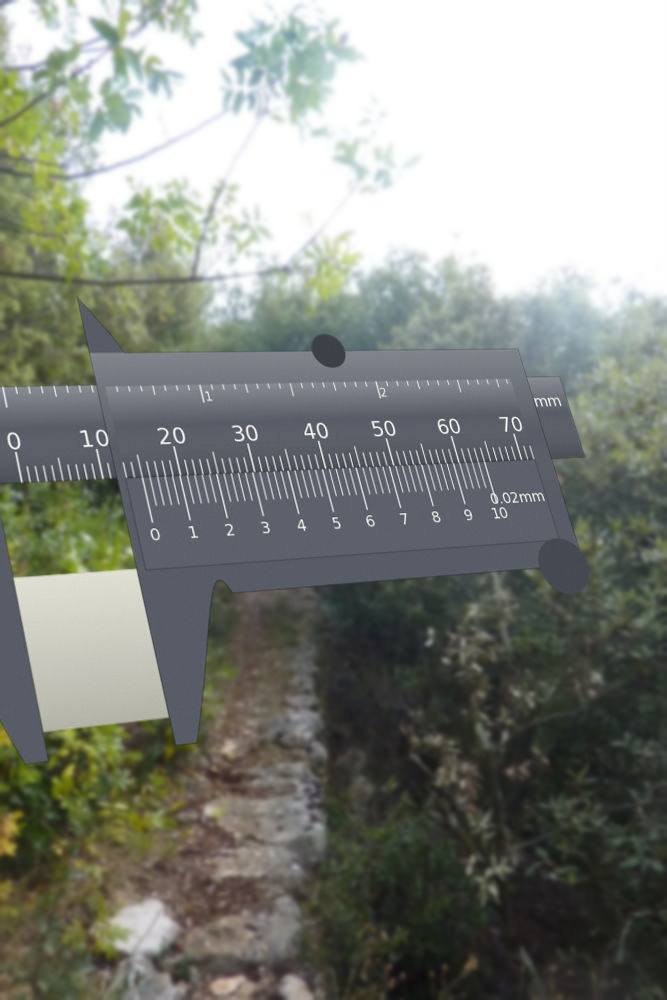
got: 15.0 mm
